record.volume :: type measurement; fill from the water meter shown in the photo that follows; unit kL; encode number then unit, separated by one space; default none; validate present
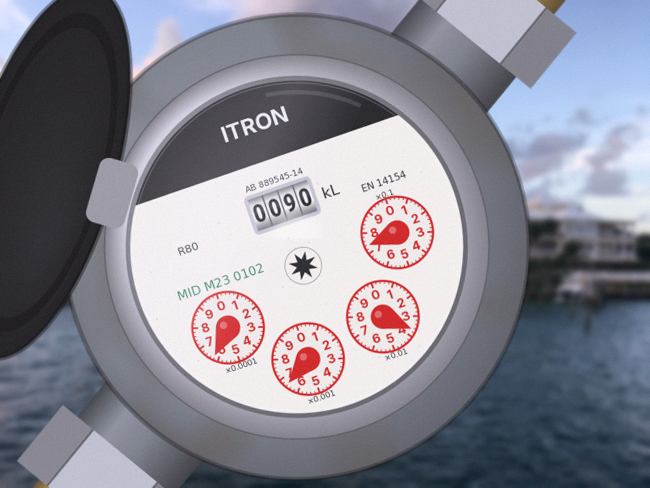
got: 90.7366 kL
